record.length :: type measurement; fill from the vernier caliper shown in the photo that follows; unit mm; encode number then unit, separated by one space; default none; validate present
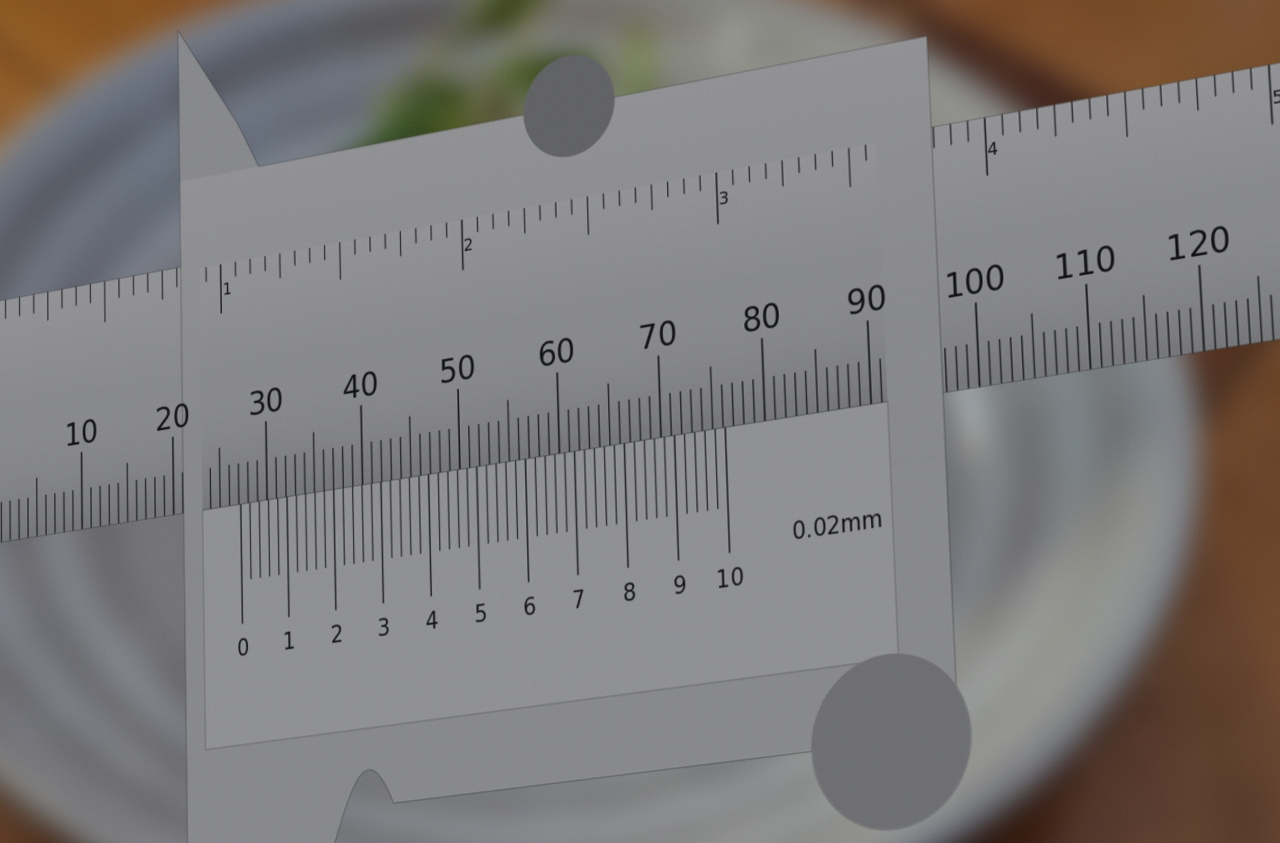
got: 27.2 mm
